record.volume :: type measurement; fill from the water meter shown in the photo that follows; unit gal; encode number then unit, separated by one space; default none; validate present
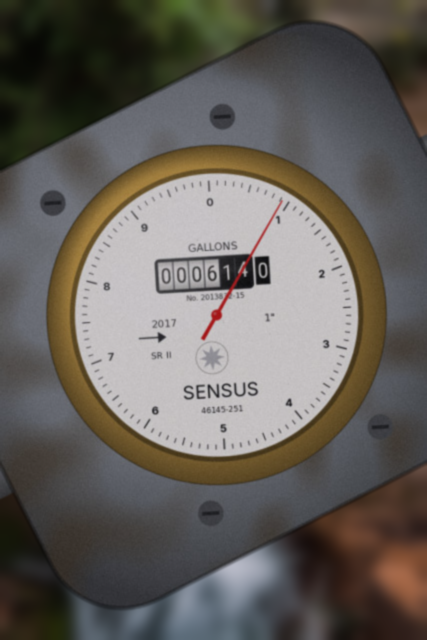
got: 6140.9 gal
